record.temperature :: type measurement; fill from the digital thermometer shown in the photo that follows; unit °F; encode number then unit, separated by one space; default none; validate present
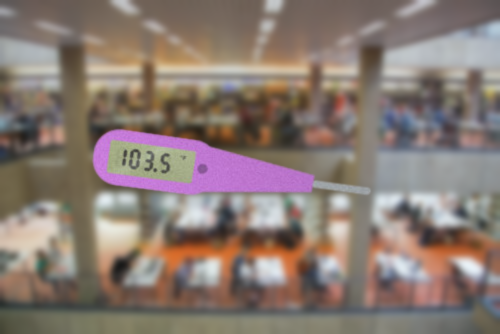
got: 103.5 °F
